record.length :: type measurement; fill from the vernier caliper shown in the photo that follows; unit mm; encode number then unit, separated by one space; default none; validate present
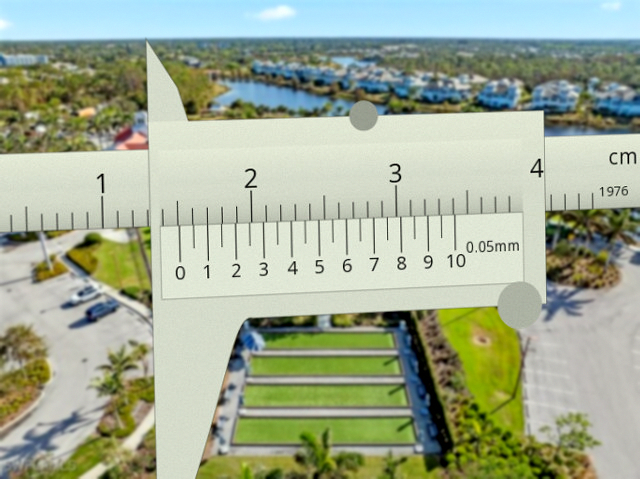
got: 15.1 mm
